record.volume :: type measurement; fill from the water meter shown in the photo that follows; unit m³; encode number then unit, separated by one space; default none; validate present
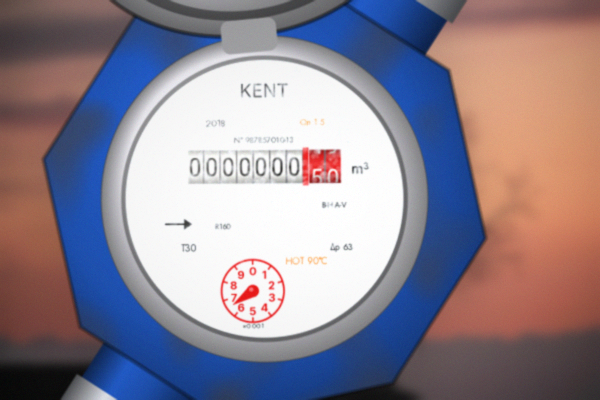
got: 0.496 m³
